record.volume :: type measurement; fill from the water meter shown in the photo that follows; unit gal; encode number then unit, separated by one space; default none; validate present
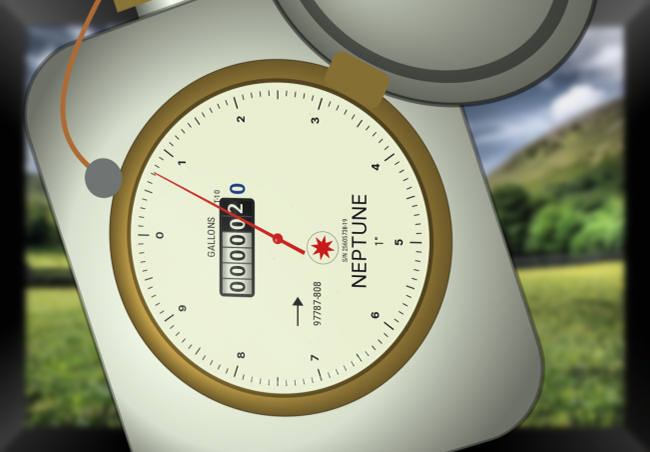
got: 20.7 gal
